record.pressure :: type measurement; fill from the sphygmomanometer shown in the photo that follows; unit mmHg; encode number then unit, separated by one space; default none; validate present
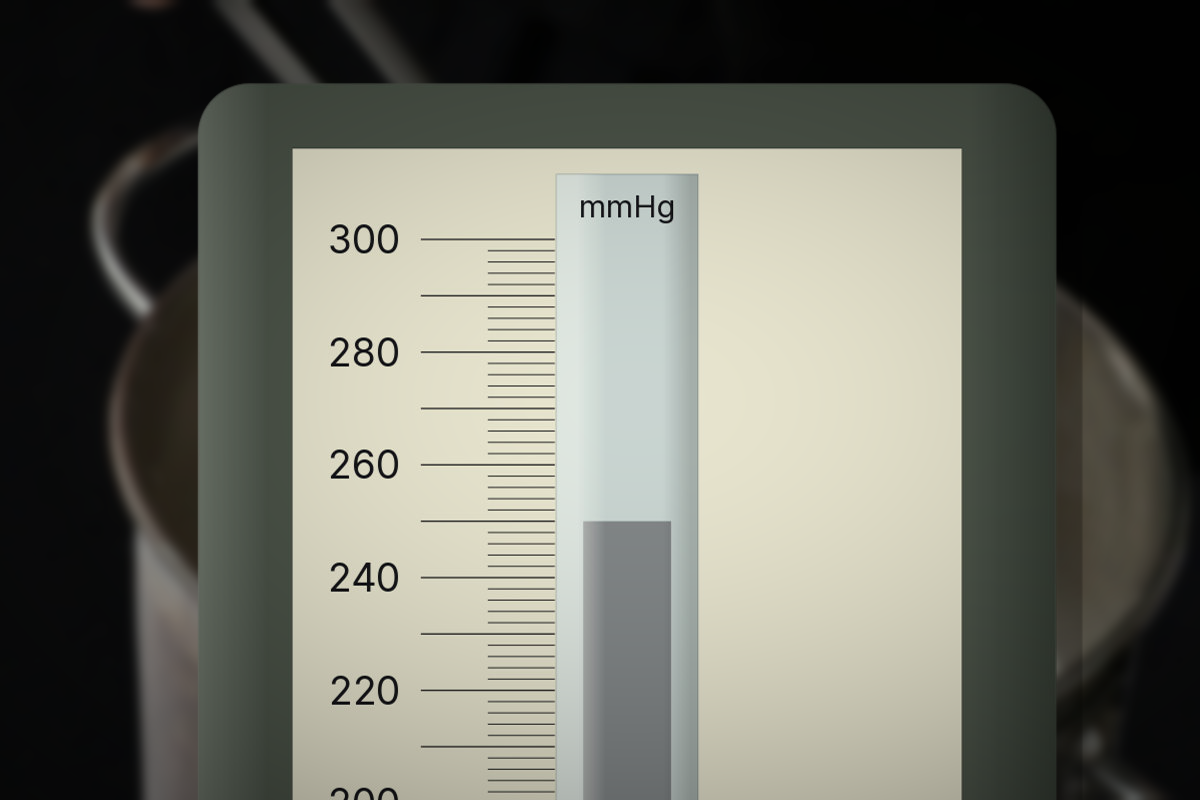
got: 250 mmHg
